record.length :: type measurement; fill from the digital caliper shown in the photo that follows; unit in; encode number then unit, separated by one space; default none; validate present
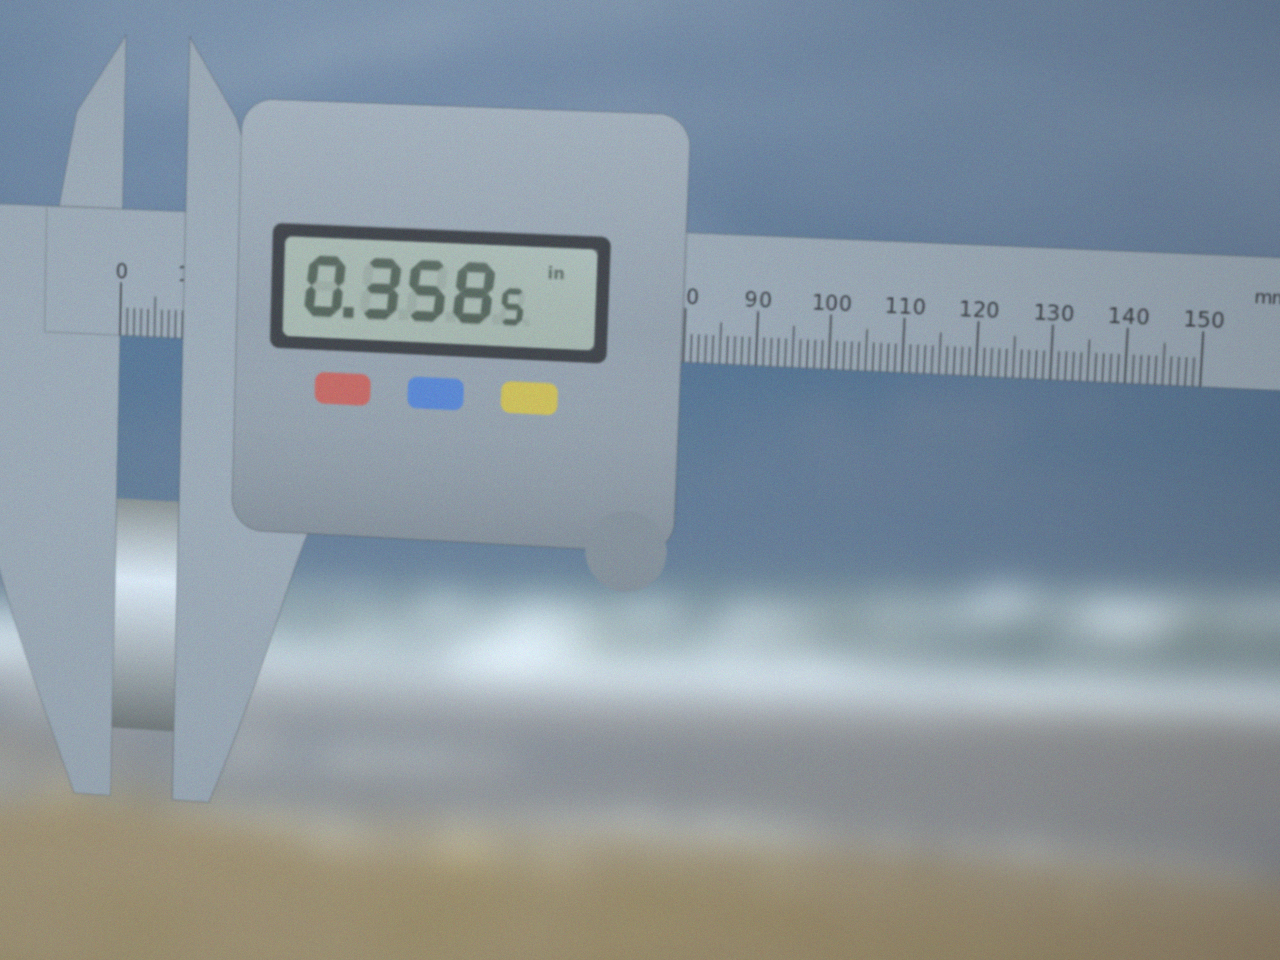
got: 0.3585 in
